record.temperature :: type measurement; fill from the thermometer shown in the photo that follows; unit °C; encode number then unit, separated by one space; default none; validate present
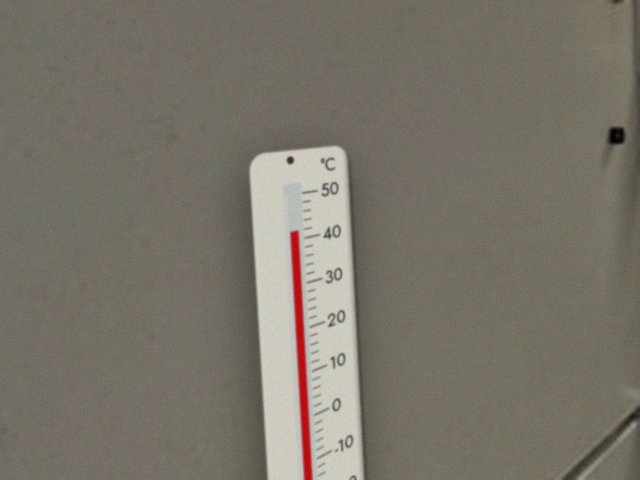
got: 42 °C
